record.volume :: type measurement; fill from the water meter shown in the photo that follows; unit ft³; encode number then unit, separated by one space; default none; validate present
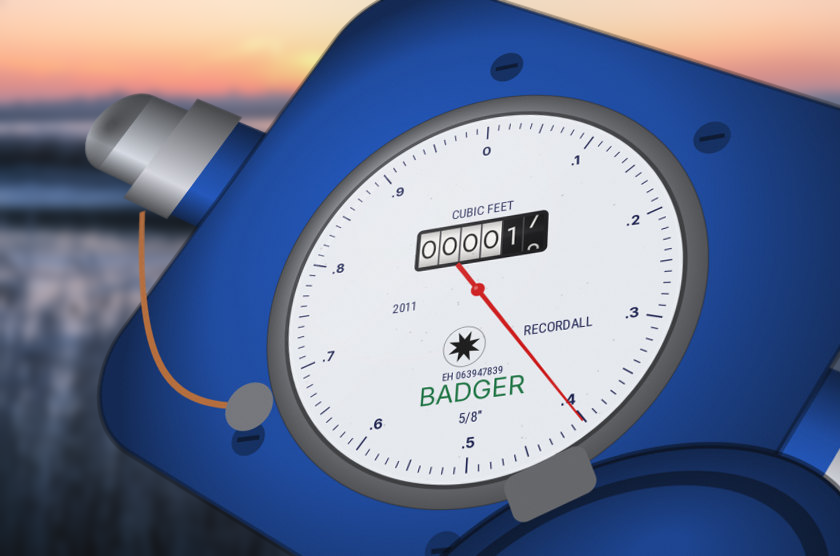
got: 17.40 ft³
